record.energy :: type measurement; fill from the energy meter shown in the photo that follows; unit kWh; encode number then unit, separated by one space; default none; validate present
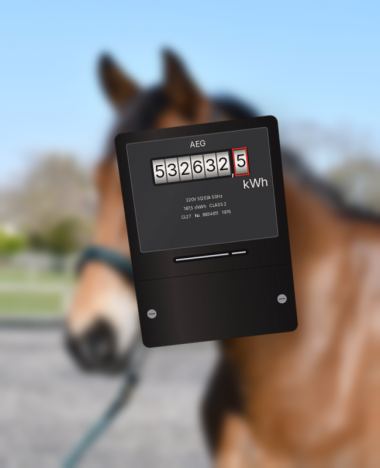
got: 532632.5 kWh
